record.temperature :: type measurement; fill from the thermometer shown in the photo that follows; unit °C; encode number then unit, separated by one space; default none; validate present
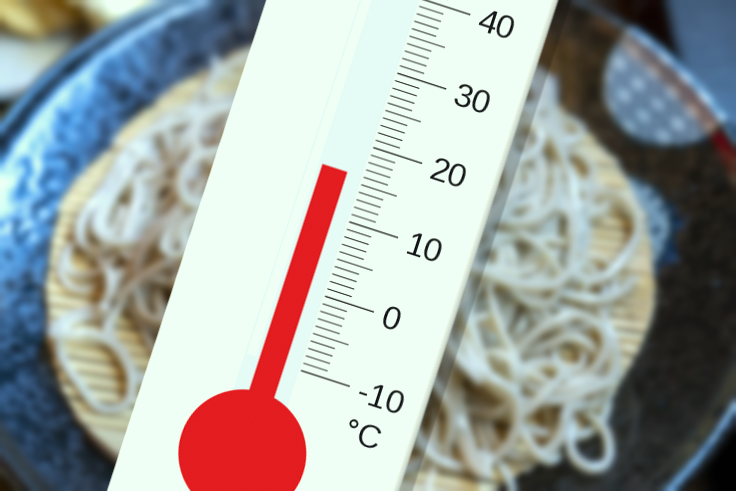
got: 16 °C
